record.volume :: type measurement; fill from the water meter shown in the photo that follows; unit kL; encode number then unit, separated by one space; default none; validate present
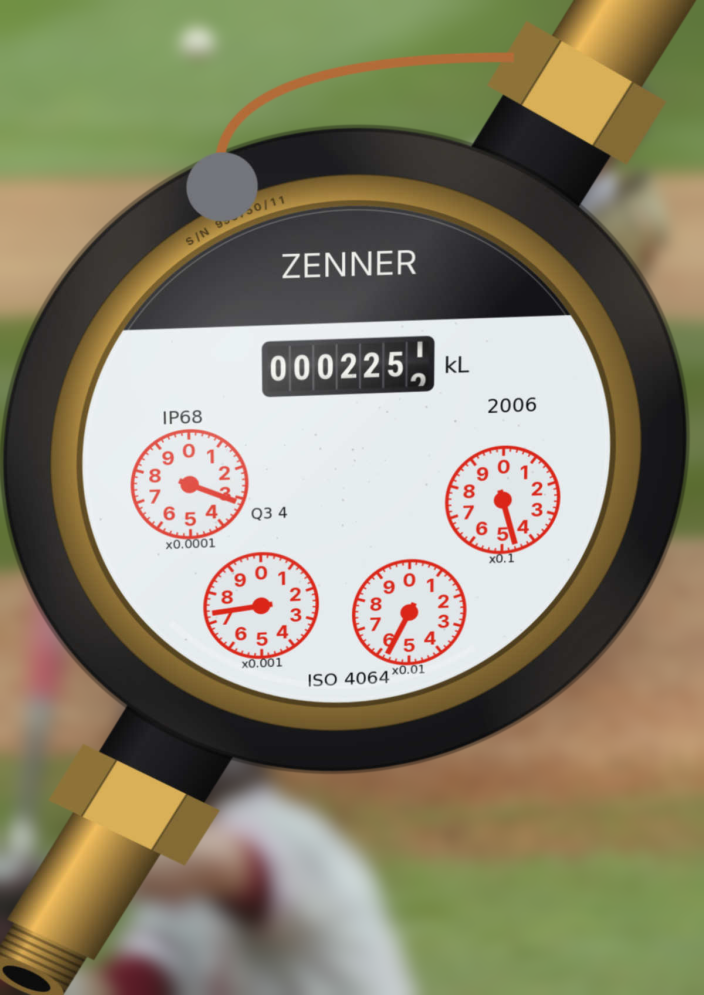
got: 2251.4573 kL
